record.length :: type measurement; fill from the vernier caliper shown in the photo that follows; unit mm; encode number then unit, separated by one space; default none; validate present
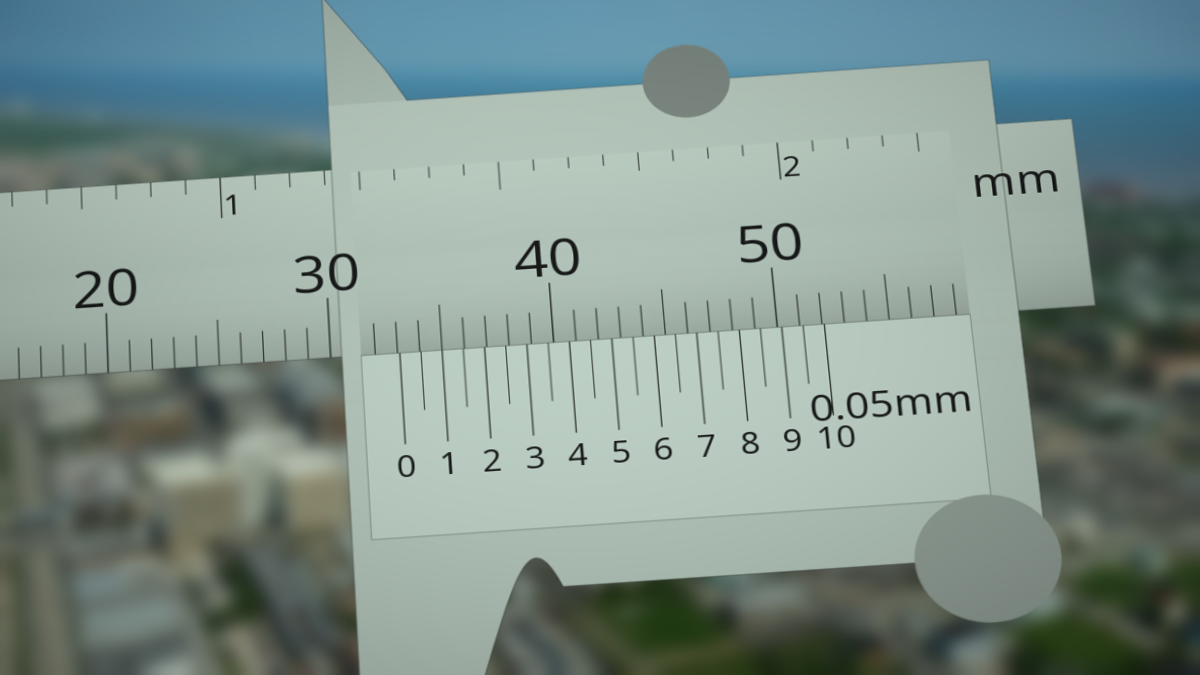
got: 33.1 mm
